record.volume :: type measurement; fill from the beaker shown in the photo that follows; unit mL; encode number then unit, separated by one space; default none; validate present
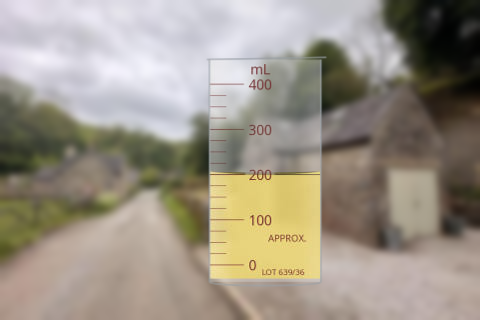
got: 200 mL
